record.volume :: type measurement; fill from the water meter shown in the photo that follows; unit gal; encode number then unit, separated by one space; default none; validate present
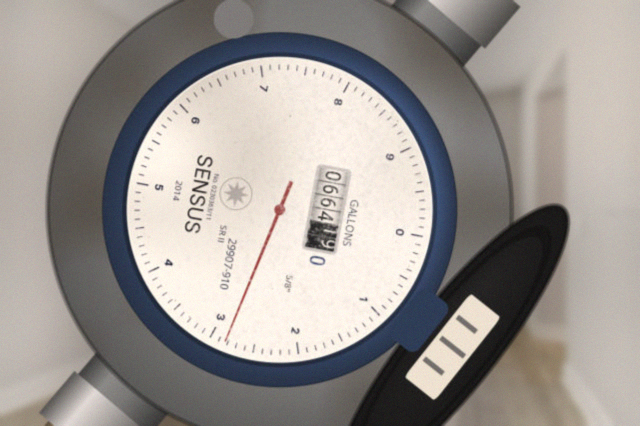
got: 664192.8 gal
